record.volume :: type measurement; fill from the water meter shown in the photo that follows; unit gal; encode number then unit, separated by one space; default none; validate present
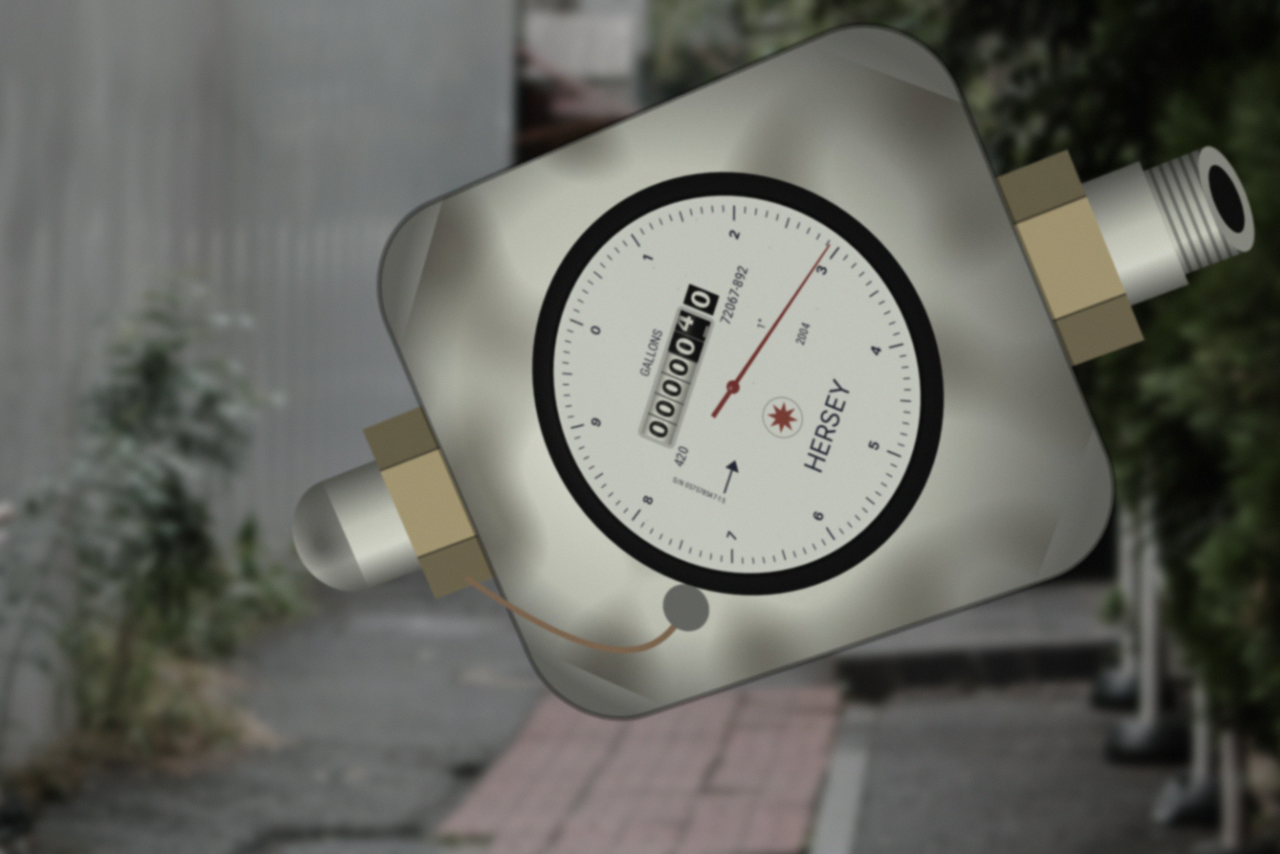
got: 42.9 gal
